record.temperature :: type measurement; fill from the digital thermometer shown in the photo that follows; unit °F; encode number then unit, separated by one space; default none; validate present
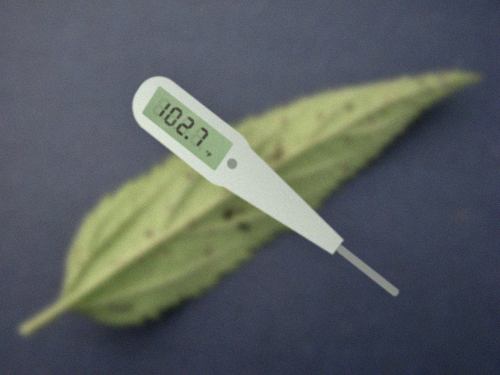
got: 102.7 °F
